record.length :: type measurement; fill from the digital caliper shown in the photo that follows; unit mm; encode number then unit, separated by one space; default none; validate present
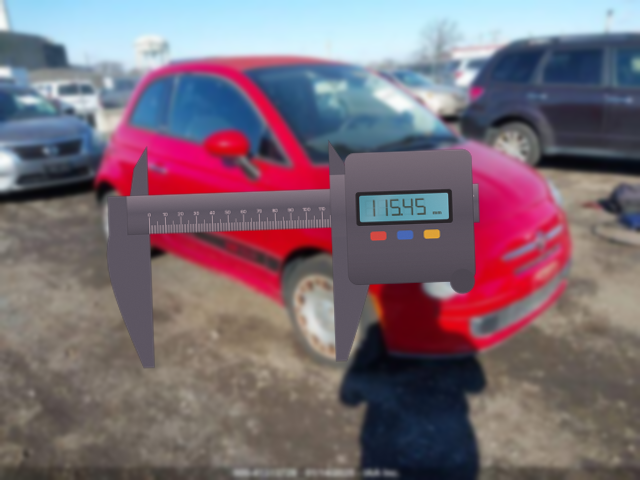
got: 115.45 mm
